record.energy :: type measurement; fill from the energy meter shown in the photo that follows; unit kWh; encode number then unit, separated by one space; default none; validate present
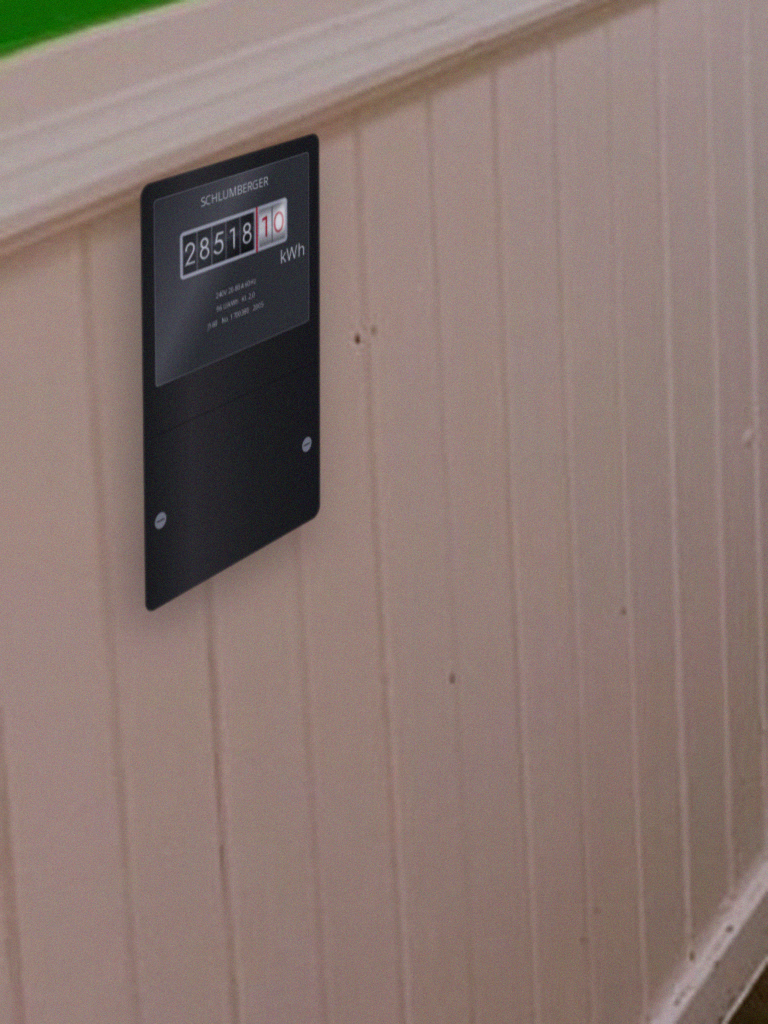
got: 28518.10 kWh
